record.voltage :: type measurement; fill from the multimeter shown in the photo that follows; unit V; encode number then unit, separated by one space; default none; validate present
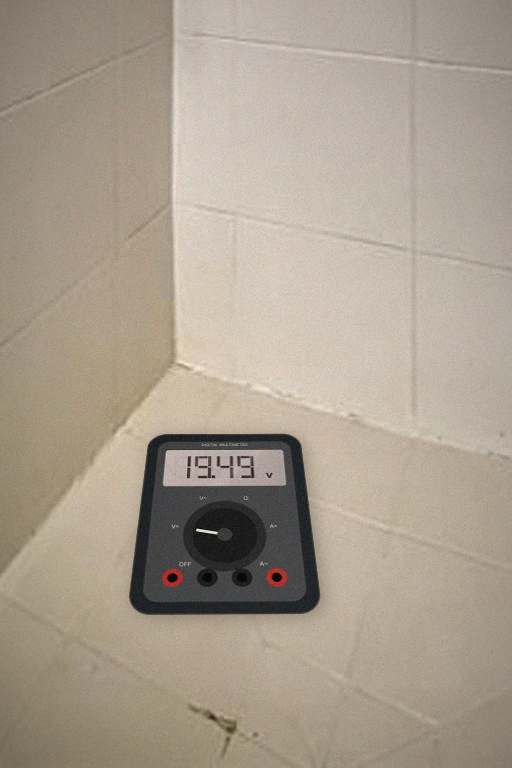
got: 19.49 V
